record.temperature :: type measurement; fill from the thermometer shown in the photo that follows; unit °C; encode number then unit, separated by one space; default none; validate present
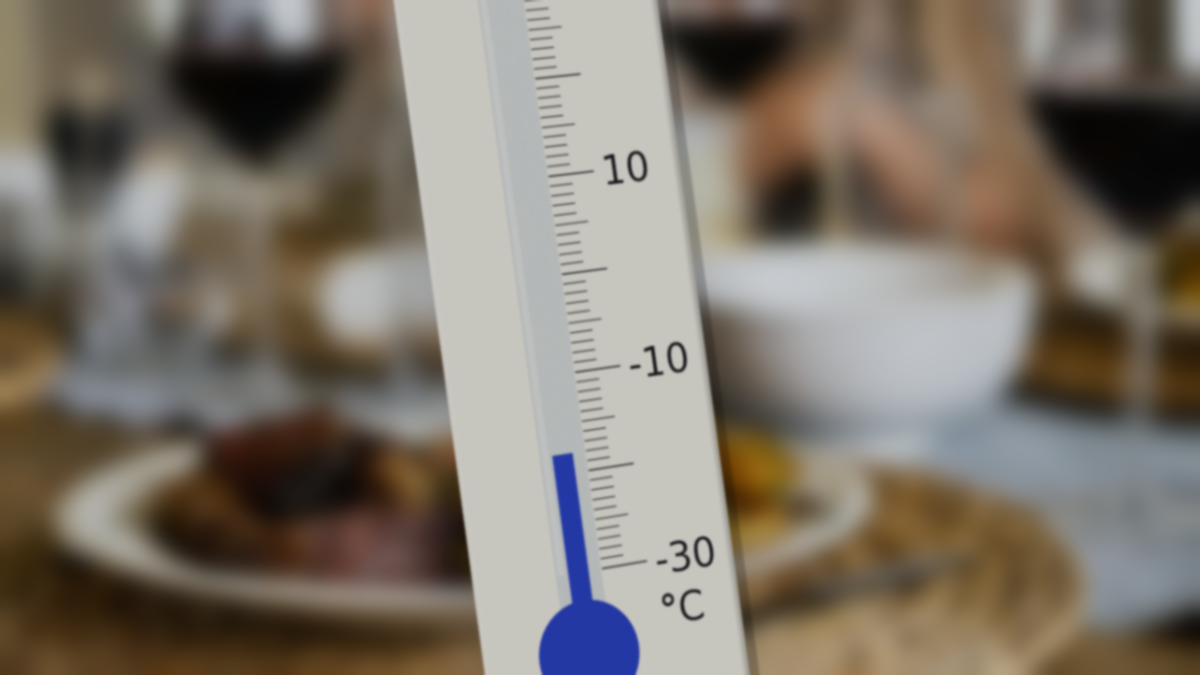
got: -18 °C
